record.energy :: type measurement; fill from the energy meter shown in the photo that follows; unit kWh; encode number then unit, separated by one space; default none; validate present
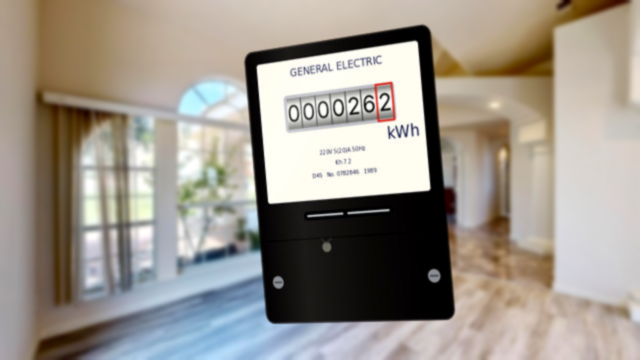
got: 26.2 kWh
